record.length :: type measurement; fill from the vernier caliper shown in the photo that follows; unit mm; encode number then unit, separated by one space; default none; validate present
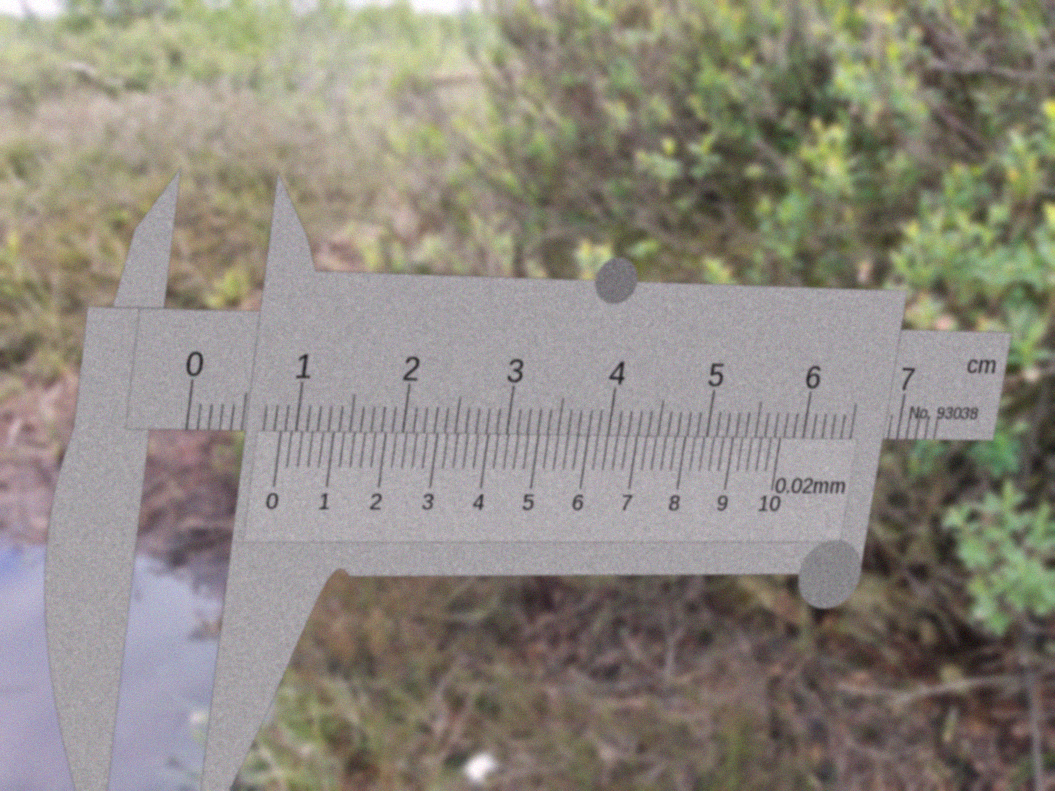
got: 8.6 mm
